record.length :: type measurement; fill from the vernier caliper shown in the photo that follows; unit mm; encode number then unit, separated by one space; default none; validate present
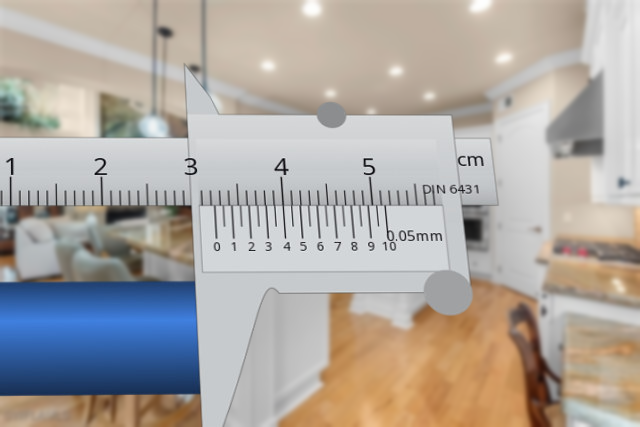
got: 32.4 mm
